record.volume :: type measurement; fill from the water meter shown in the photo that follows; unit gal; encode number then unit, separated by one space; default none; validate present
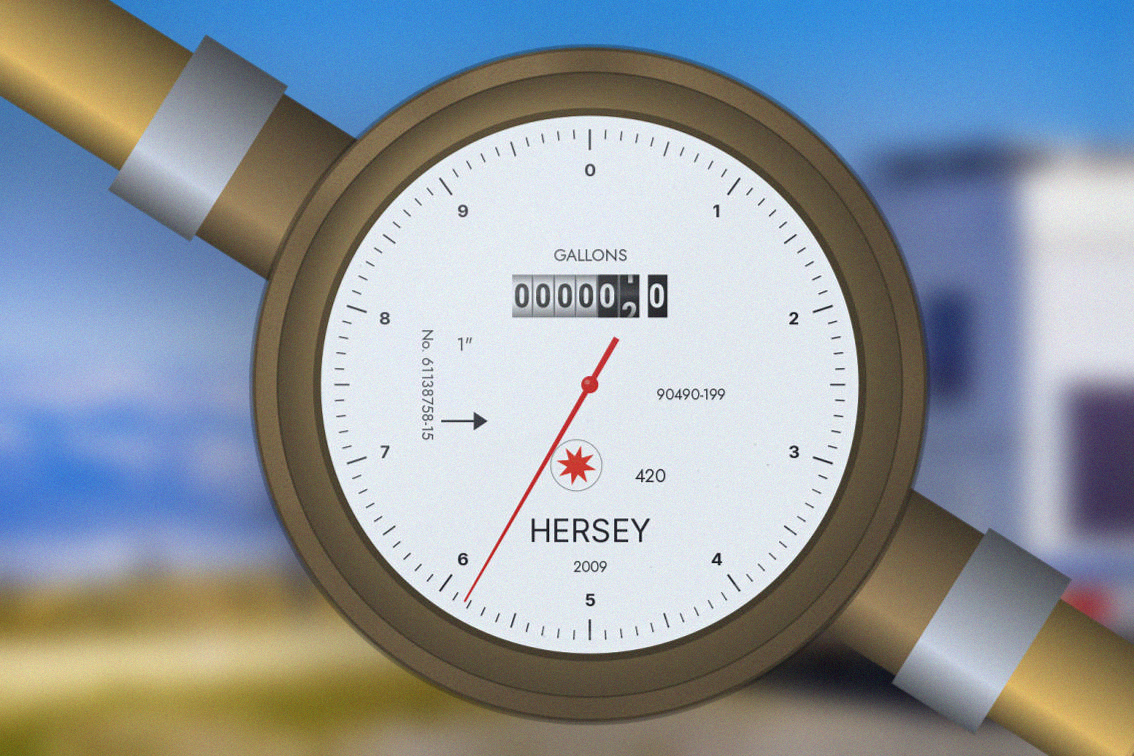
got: 15.8 gal
